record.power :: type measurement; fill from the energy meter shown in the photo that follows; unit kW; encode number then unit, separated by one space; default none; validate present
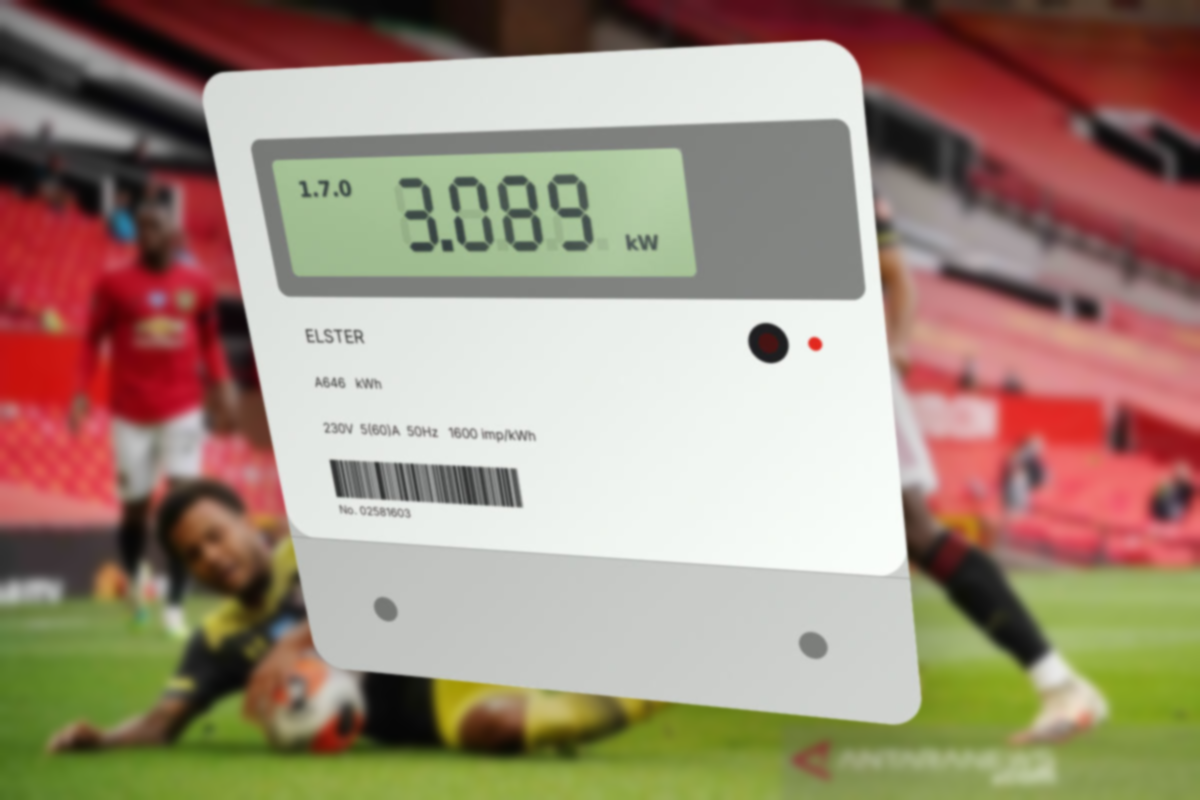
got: 3.089 kW
